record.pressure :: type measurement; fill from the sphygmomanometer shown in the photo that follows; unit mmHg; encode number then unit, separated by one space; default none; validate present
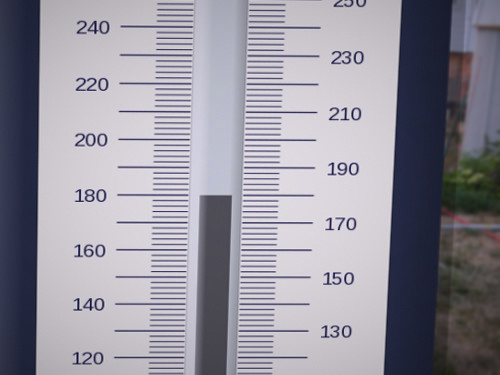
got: 180 mmHg
